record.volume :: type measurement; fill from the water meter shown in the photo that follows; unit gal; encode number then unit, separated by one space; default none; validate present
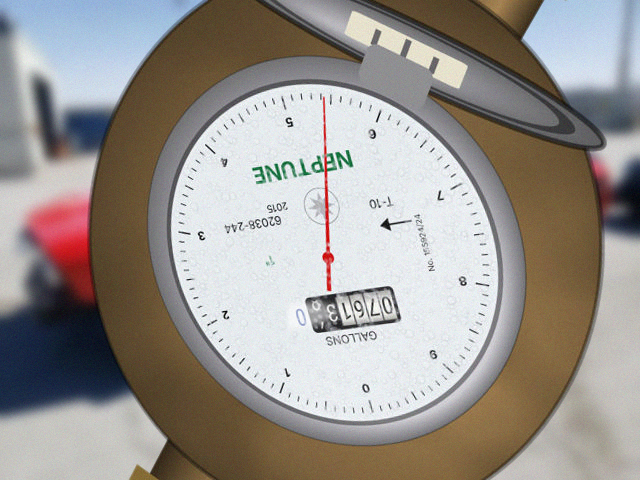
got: 761375.4 gal
